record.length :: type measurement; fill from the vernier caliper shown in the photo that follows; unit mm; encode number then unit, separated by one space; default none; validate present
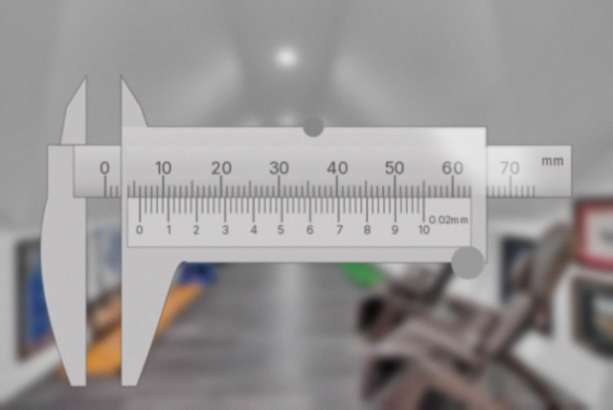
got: 6.0 mm
